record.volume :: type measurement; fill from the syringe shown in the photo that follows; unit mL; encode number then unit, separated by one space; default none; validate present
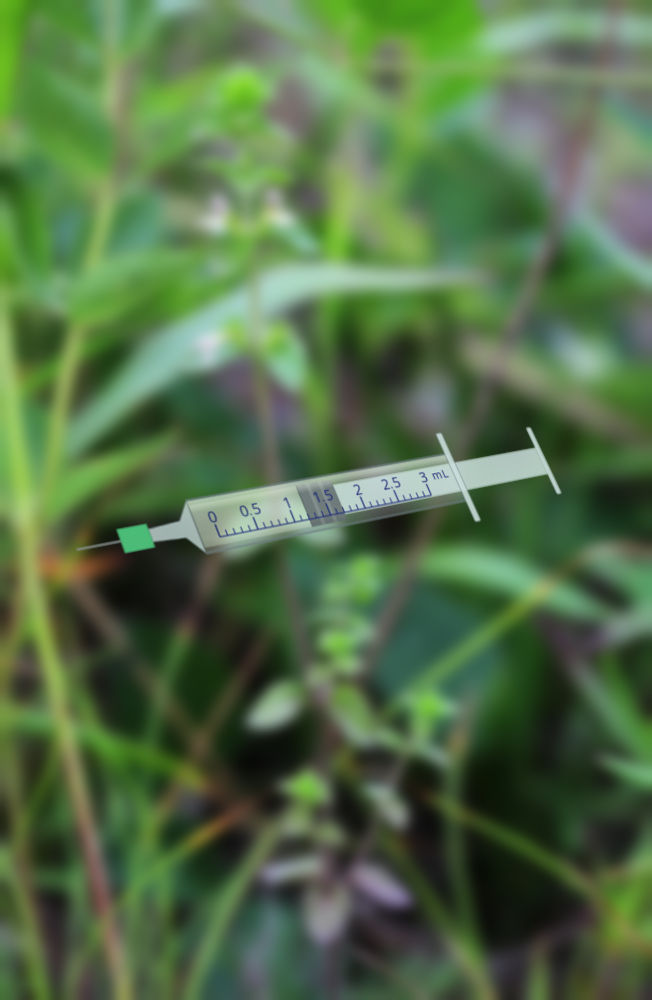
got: 1.2 mL
